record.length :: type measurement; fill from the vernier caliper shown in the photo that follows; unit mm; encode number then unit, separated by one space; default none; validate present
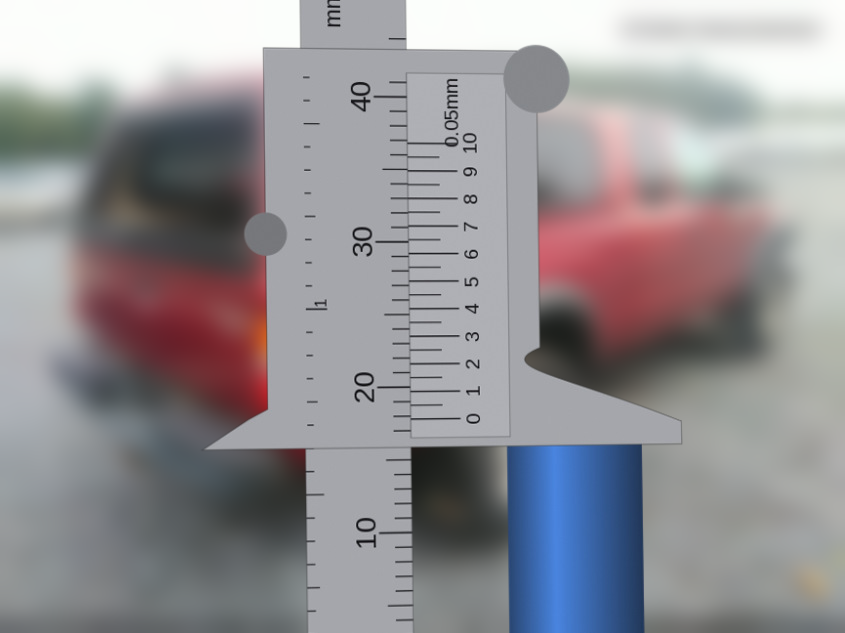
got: 17.8 mm
